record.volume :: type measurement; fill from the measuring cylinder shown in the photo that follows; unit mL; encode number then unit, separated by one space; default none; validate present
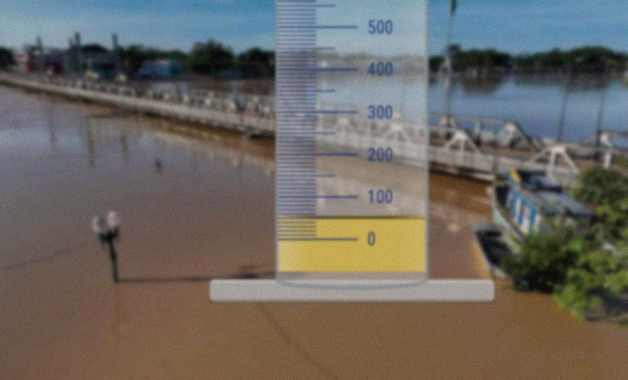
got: 50 mL
